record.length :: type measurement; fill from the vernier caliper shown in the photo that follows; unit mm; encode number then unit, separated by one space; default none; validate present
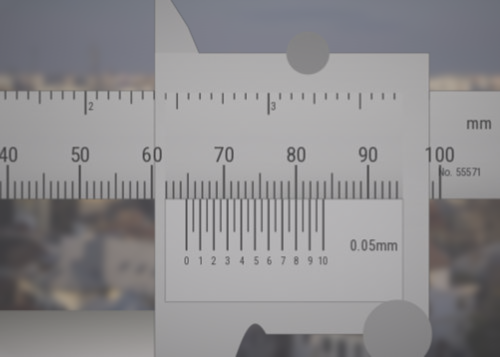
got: 64.8 mm
